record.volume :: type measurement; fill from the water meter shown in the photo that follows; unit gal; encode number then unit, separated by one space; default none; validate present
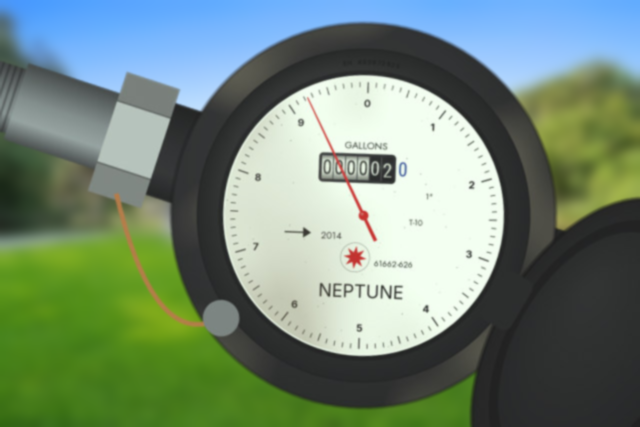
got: 19.2 gal
